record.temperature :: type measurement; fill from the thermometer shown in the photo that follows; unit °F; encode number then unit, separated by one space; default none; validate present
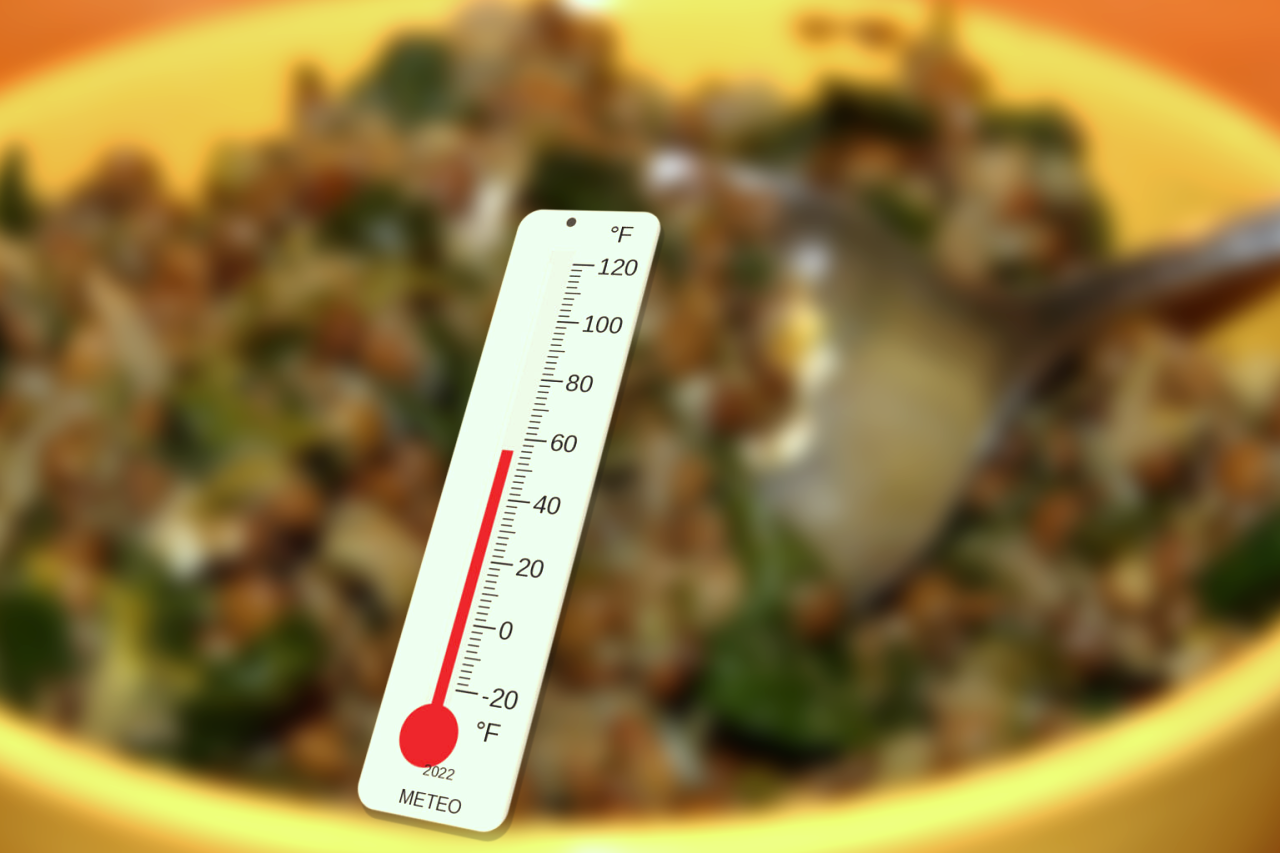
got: 56 °F
